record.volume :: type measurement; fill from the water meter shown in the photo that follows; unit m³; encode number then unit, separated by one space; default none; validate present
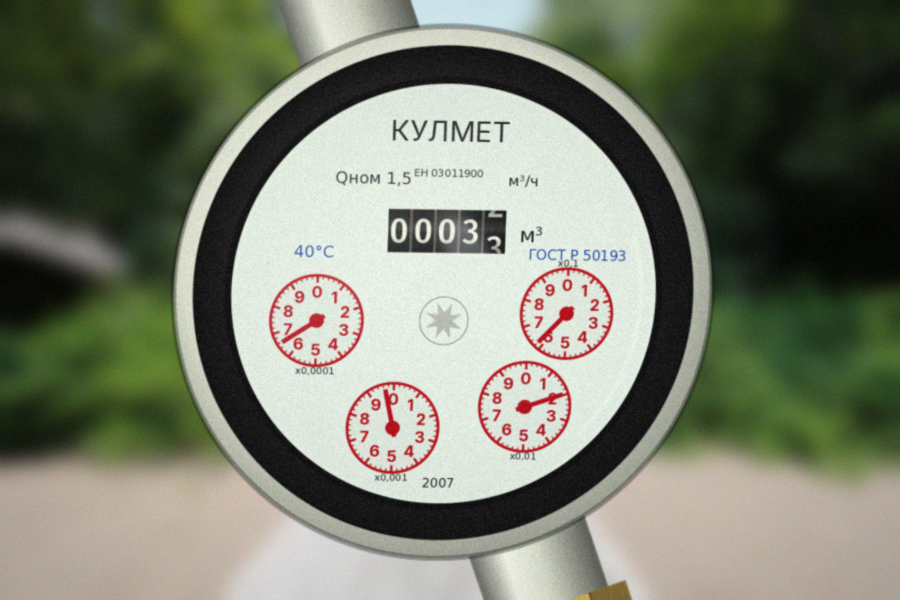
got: 32.6196 m³
